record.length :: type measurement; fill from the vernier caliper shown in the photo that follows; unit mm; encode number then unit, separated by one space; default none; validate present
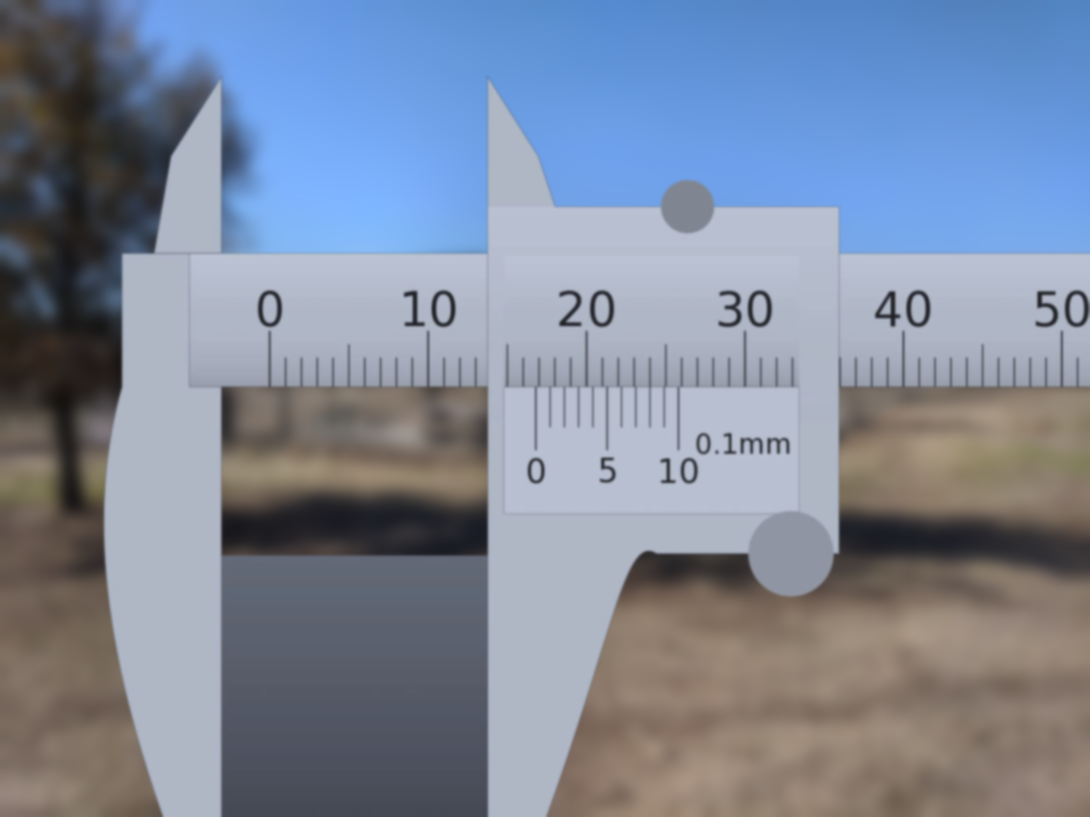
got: 16.8 mm
